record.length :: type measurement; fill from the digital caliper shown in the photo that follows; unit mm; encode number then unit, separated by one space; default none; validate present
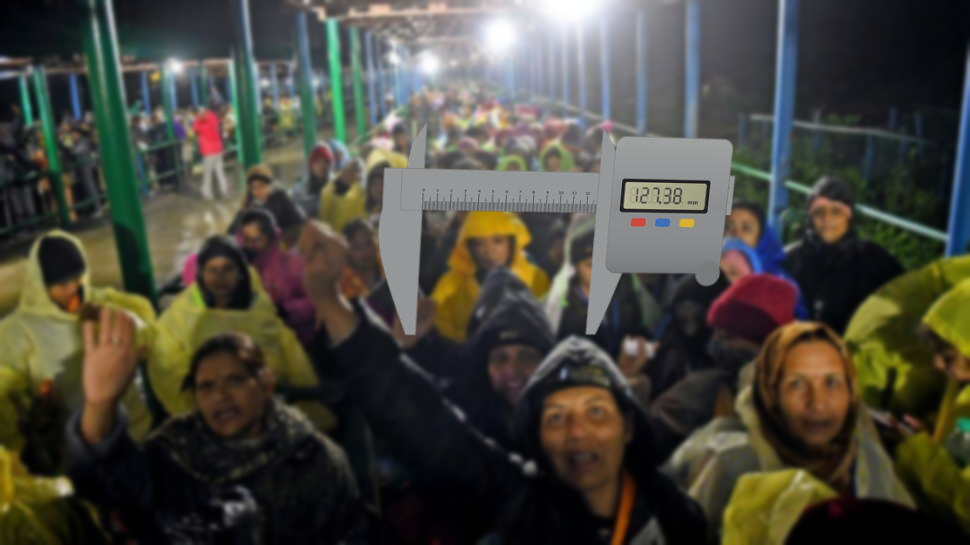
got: 127.38 mm
